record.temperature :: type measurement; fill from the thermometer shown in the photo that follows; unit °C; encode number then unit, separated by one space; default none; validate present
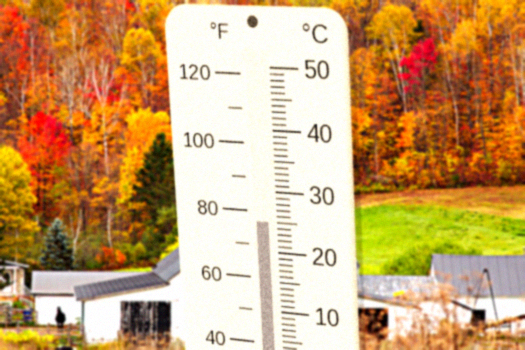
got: 25 °C
